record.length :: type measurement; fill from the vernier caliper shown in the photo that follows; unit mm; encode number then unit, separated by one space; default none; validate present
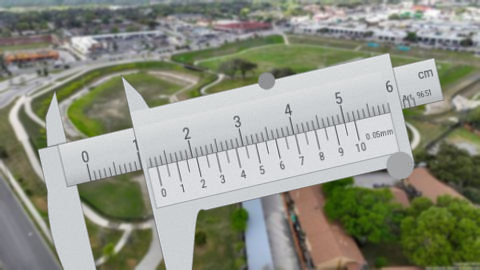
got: 13.0 mm
